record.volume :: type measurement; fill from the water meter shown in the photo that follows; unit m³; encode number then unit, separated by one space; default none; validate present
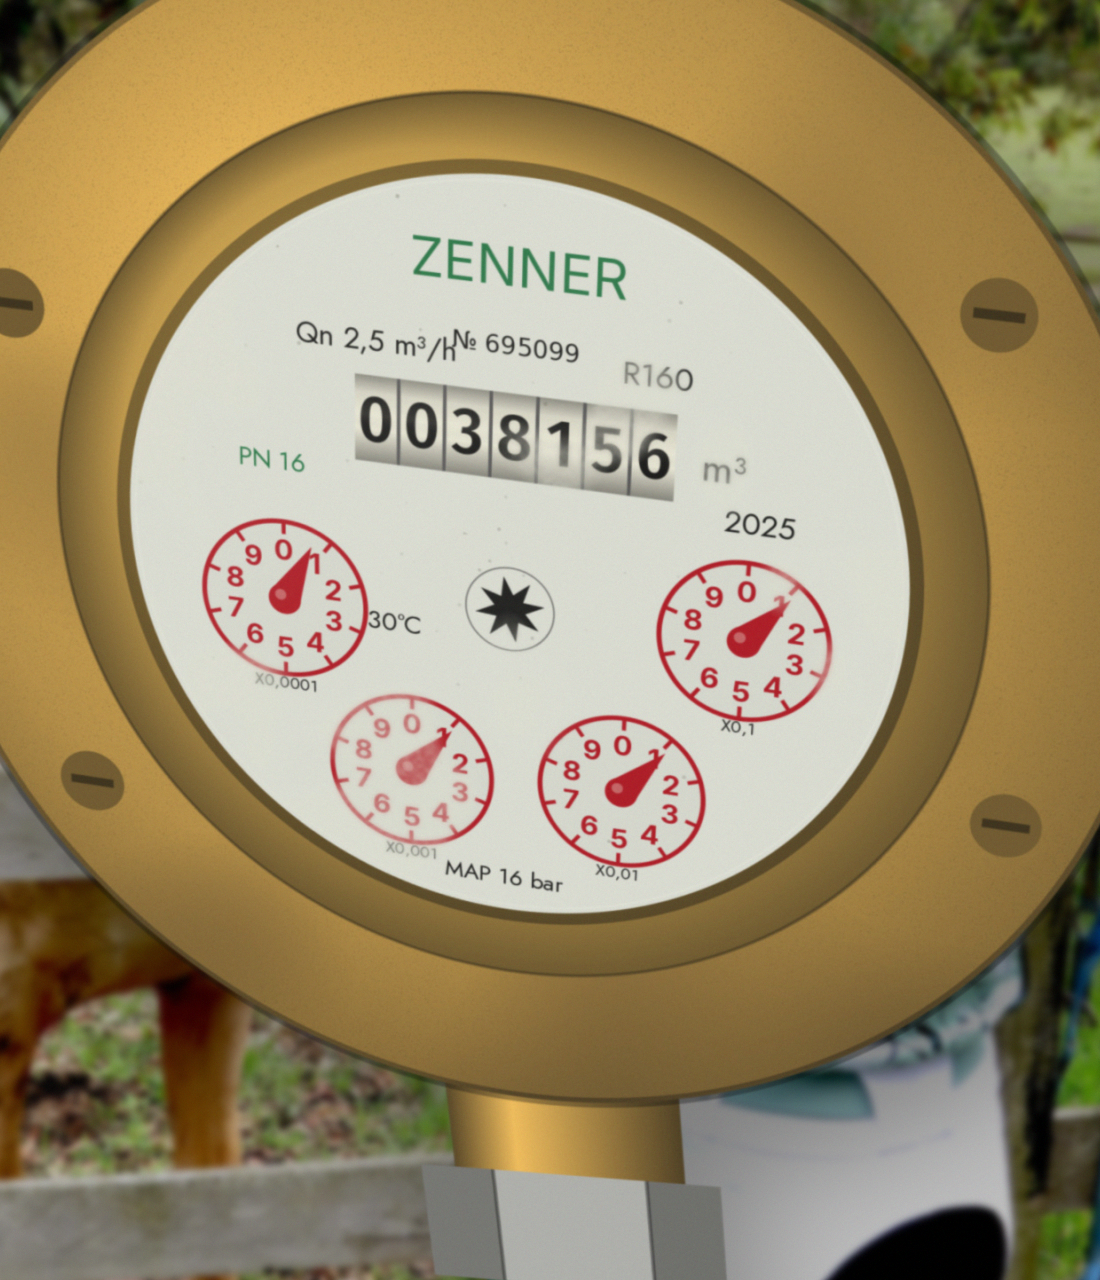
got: 38156.1110 m³
